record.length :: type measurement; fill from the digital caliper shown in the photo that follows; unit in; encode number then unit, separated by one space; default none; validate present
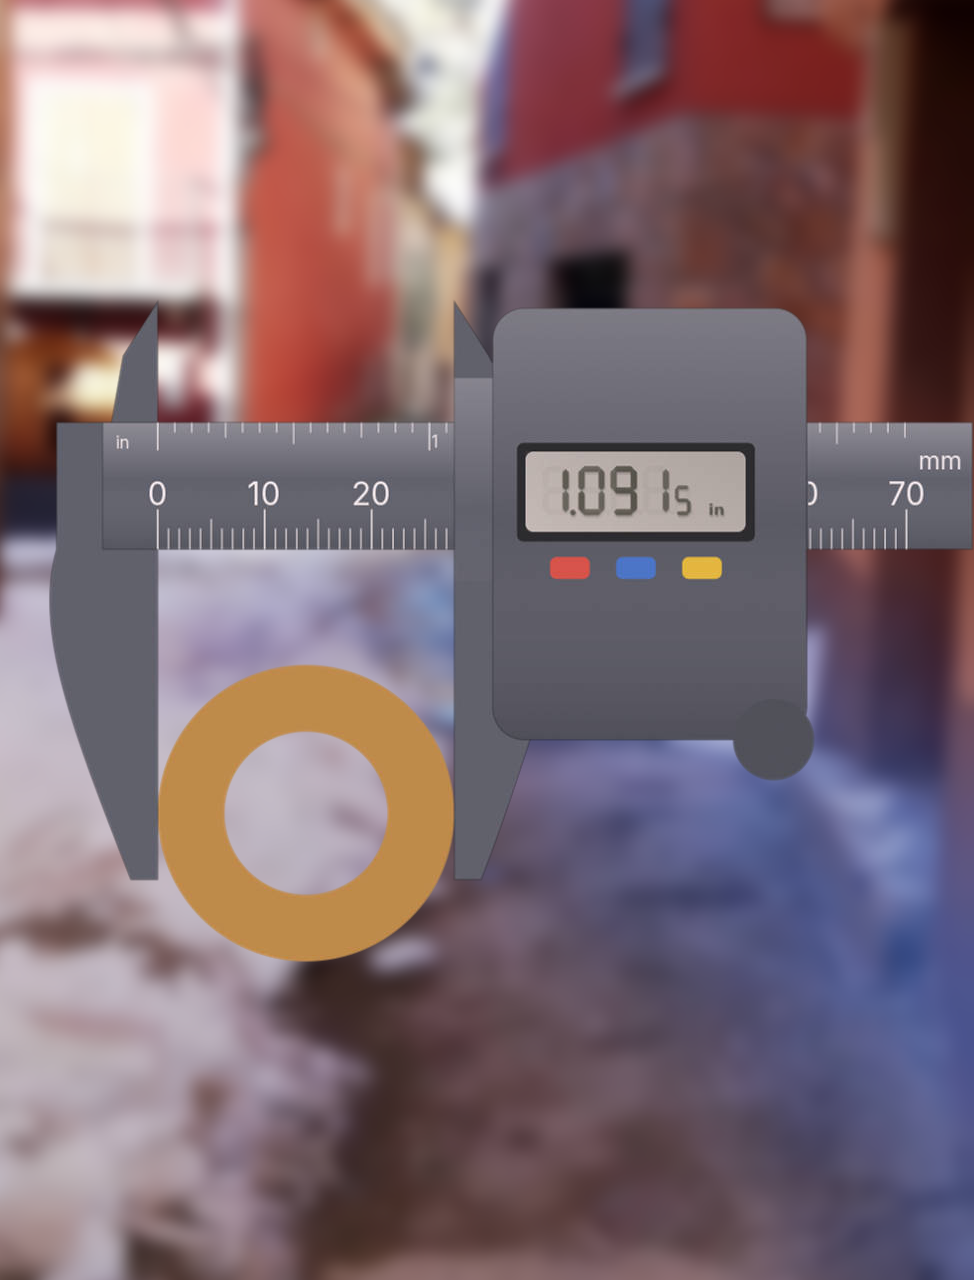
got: 1.0915 in
